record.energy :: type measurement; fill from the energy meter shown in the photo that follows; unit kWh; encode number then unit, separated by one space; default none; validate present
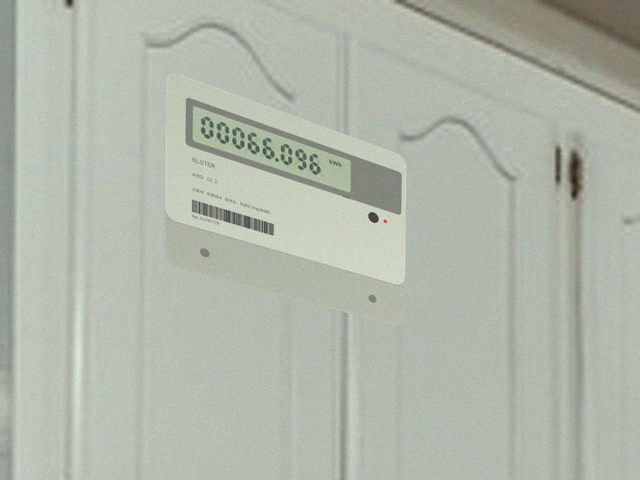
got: 66.096 kWh
